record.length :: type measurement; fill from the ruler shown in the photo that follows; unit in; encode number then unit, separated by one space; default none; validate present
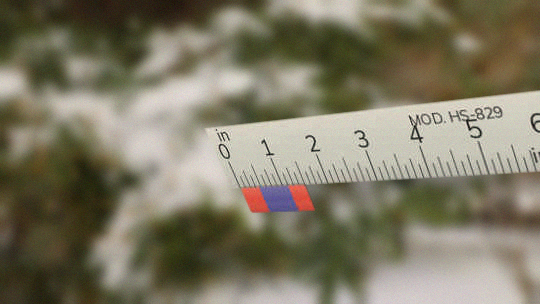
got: 1.5 in
